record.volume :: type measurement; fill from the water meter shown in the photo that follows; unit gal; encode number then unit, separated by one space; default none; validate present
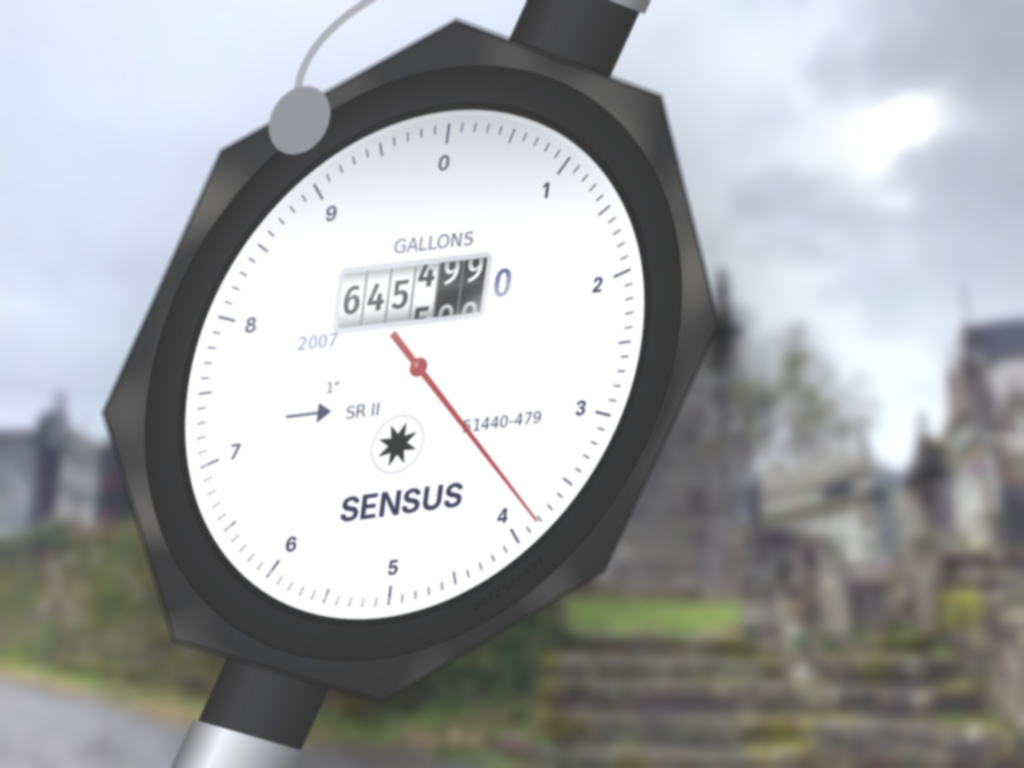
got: 6454993.8 gal
